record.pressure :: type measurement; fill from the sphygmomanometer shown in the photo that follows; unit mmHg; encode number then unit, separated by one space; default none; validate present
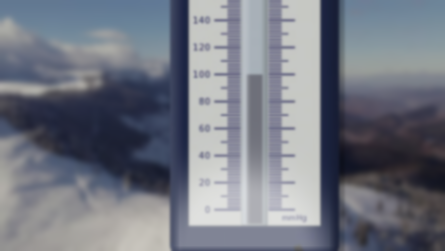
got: 100 mmHg
